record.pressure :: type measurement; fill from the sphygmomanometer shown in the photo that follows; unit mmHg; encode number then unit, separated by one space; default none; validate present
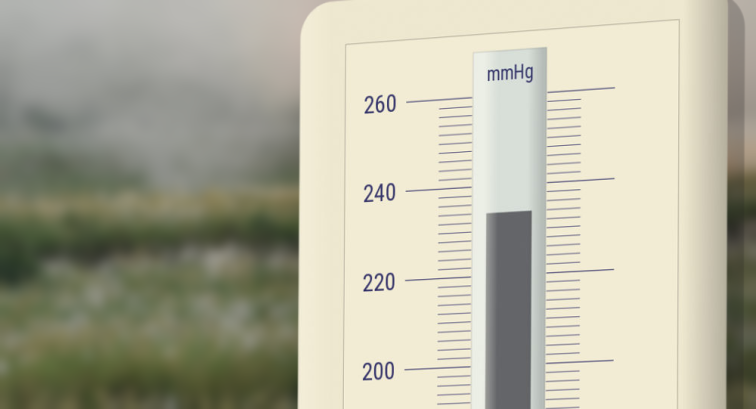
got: 234 mmHg
